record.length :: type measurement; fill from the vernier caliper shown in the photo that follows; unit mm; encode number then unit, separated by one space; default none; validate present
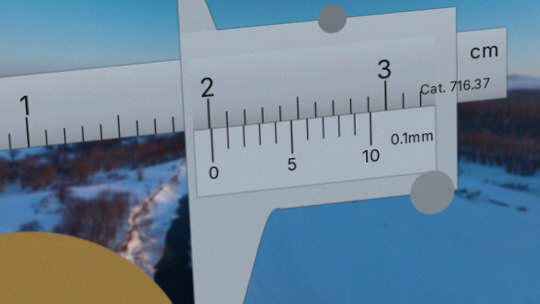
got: 20.1 mm
